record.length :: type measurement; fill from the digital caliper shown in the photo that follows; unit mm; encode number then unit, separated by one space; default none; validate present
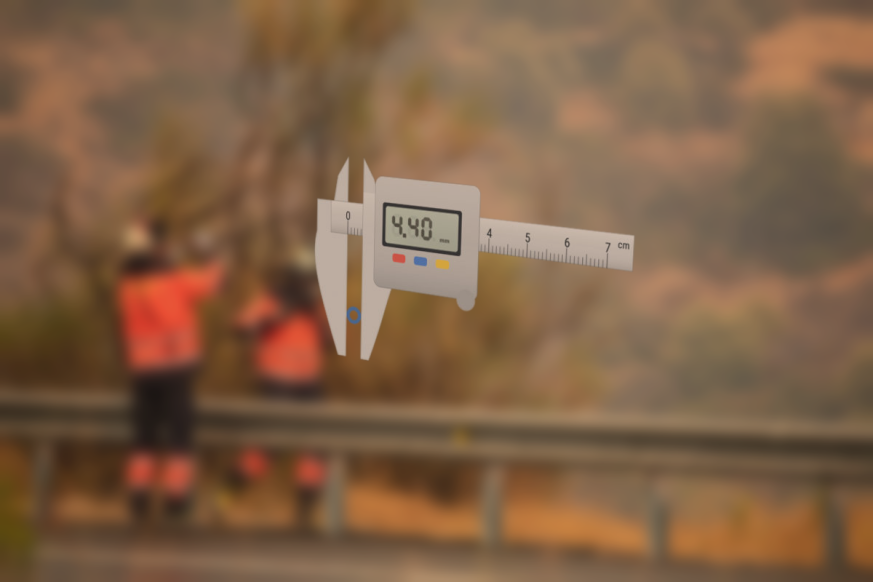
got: 4.40 mm
